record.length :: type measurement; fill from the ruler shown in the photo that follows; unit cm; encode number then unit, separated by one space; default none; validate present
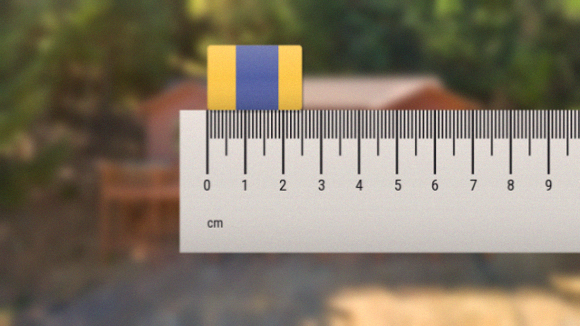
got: 2.5 cm
